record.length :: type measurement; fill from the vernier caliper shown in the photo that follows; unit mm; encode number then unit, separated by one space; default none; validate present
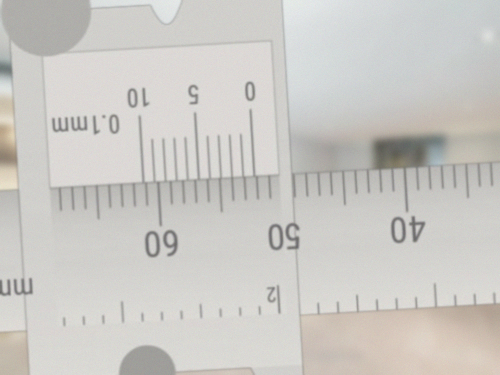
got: 52.2 mm
